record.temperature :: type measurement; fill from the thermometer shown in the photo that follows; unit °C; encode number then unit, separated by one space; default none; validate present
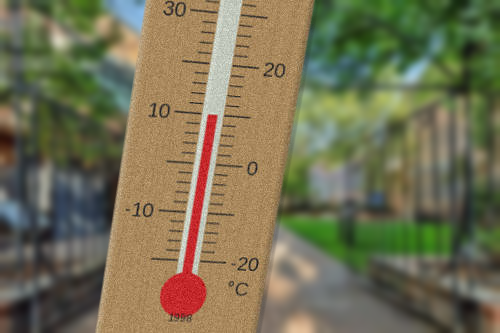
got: 10 °C
